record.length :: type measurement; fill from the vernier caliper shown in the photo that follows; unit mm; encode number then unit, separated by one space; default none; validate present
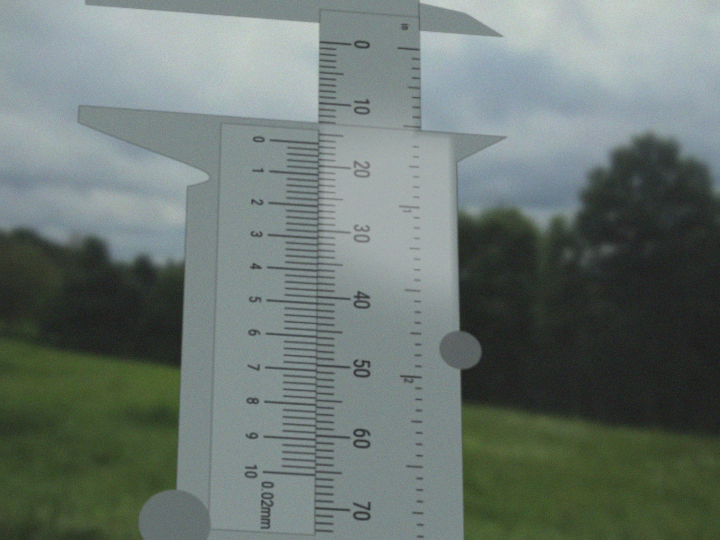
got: 16.5 mm
